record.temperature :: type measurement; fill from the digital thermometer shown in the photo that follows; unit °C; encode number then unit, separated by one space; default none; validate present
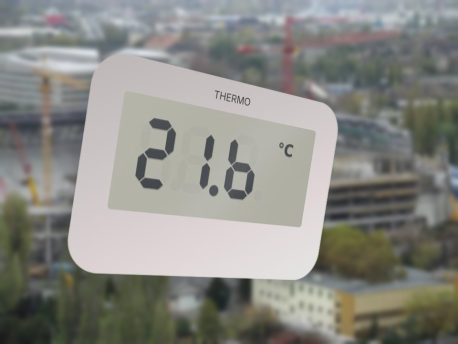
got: 21.6 °C
